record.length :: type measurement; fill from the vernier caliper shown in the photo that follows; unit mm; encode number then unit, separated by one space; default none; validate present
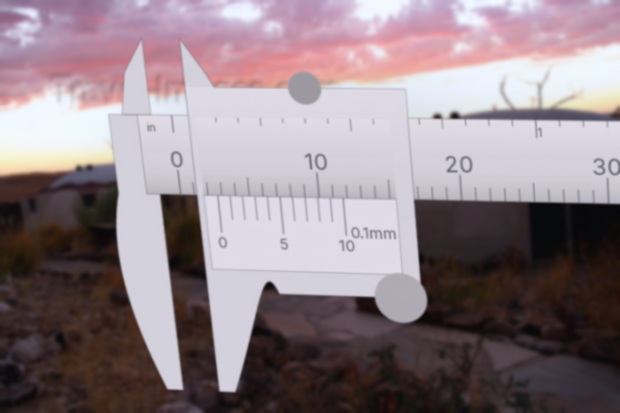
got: 2.7 mm
